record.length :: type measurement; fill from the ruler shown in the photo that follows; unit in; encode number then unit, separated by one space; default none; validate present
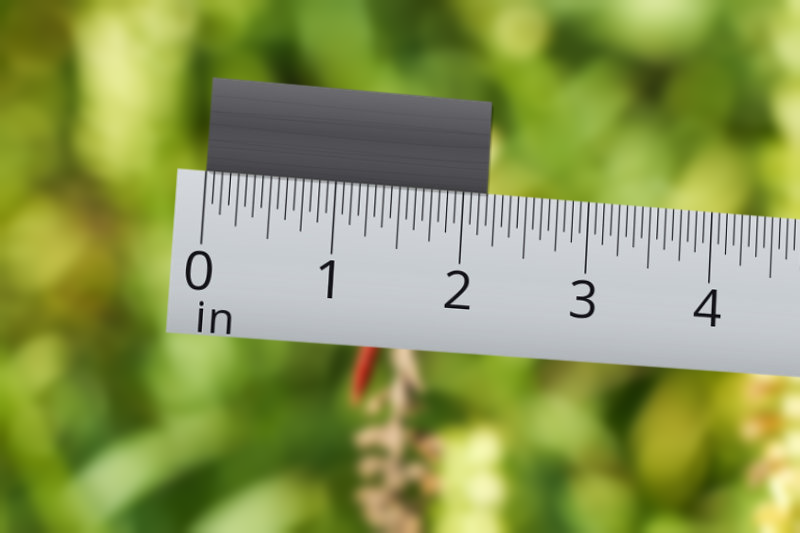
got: 2.1875 in
